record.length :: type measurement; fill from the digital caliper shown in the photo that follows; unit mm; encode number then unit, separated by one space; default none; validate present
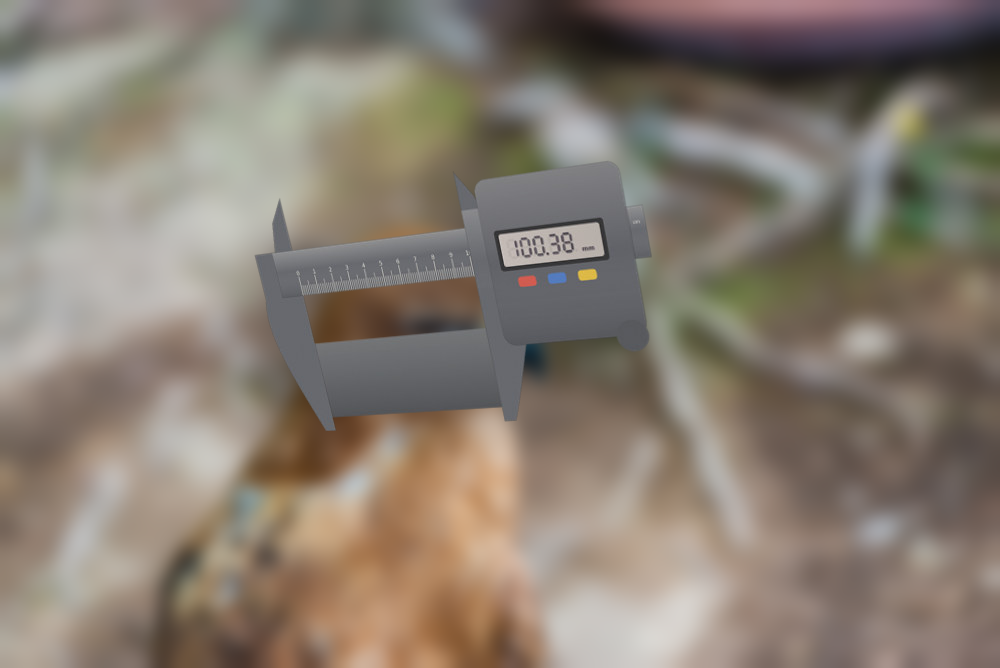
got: 100.38 mm
